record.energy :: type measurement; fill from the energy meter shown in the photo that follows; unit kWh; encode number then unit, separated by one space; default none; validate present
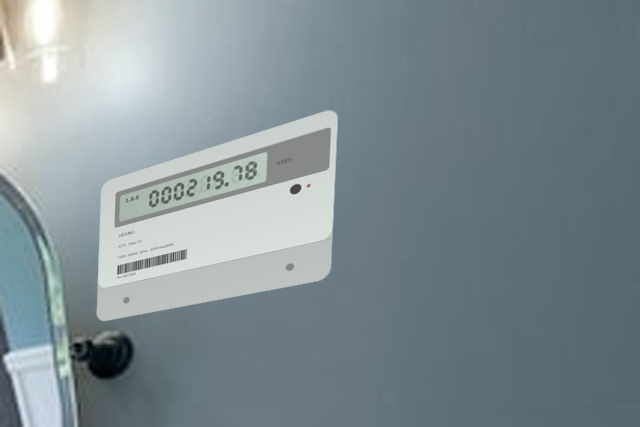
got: 219.78 kWh
